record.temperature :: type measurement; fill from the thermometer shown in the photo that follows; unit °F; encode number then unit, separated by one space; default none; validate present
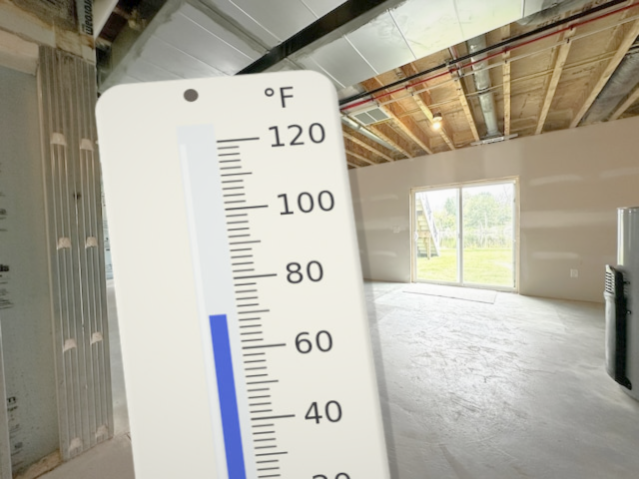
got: 70 °F
